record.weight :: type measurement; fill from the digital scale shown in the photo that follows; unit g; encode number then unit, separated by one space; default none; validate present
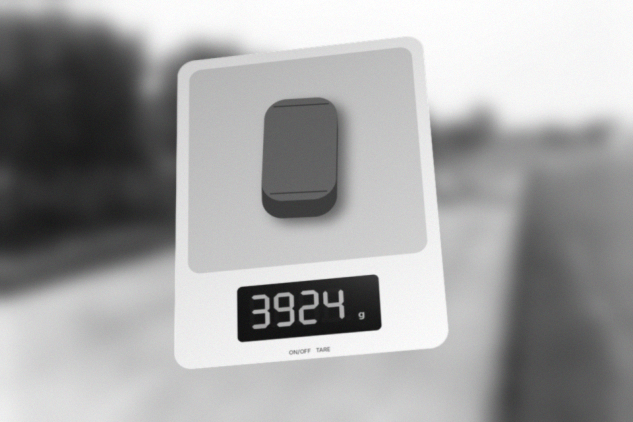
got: 3924 g
